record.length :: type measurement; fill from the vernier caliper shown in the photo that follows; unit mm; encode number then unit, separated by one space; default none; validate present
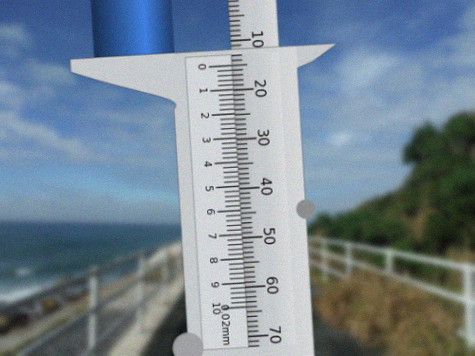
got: 15.0 mm
